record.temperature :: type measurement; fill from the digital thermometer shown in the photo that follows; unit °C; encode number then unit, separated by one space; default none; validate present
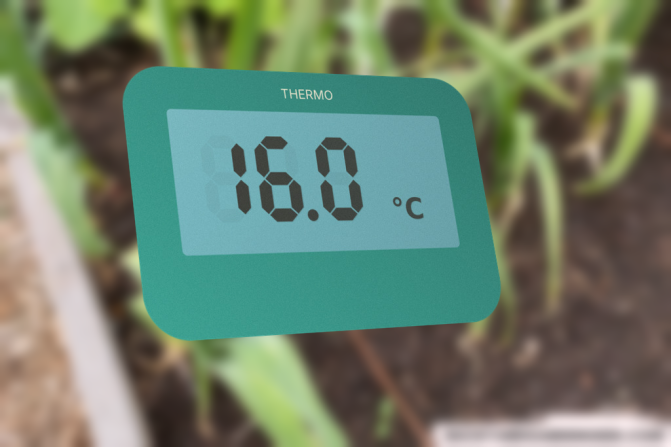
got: 16.0 °C
